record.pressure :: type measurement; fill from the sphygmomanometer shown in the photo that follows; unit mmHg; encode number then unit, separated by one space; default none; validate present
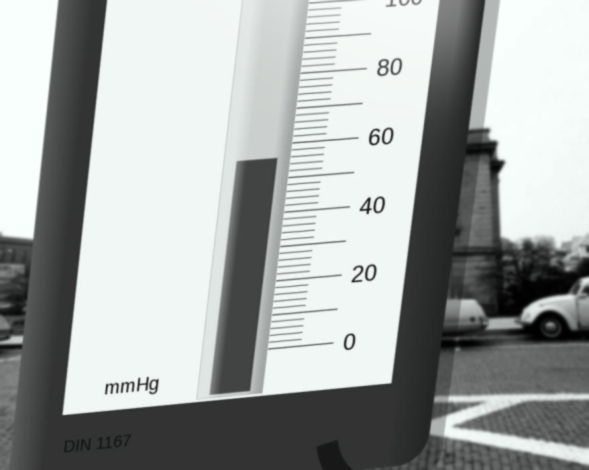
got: 56 mmHg
